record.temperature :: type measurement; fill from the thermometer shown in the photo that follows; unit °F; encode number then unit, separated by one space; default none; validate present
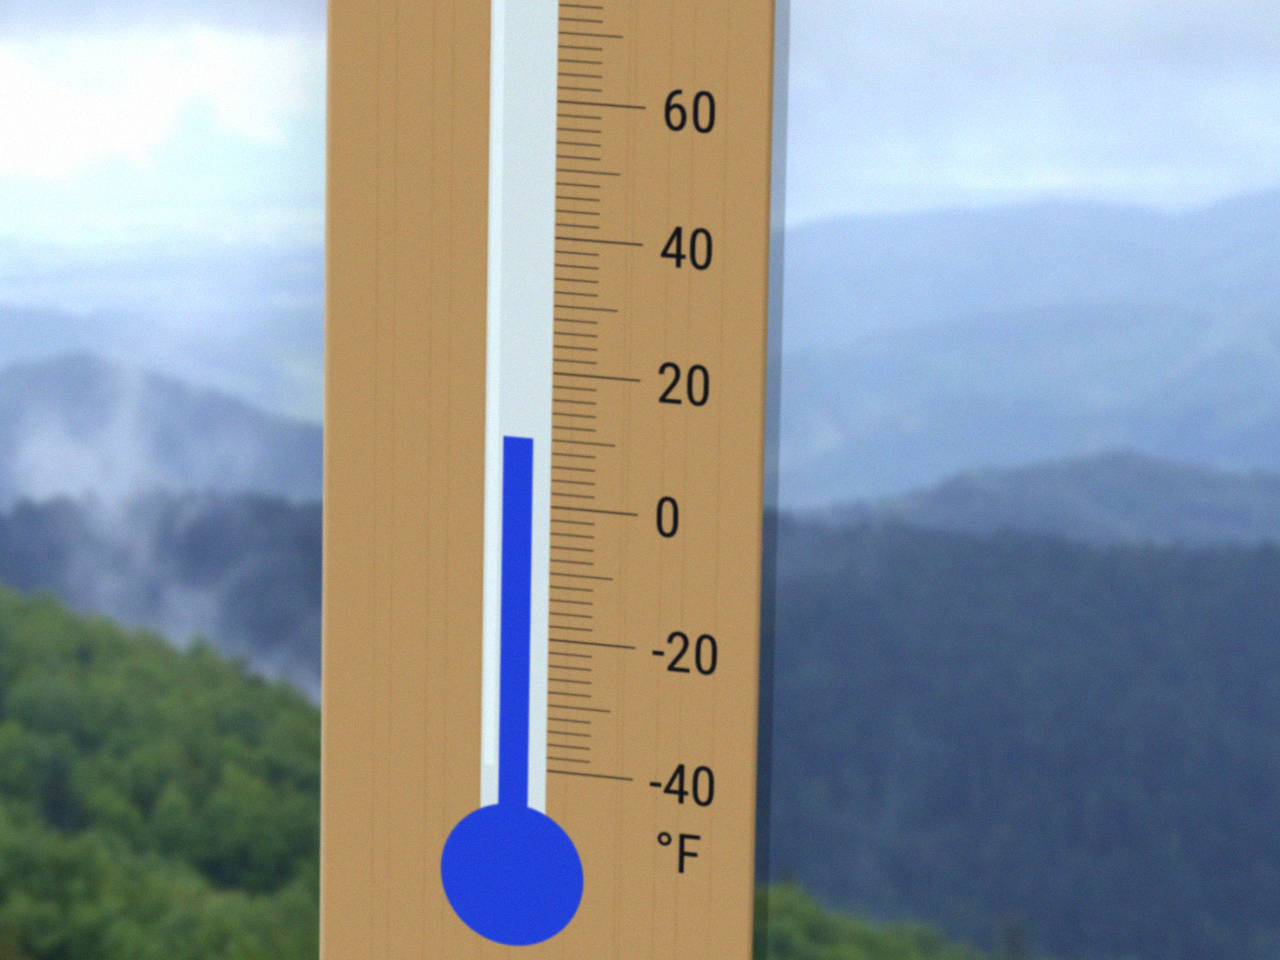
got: 10 °F
